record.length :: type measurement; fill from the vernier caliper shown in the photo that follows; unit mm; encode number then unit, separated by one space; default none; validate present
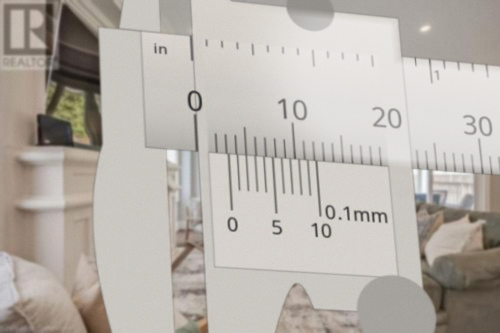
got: 3.2 mm
